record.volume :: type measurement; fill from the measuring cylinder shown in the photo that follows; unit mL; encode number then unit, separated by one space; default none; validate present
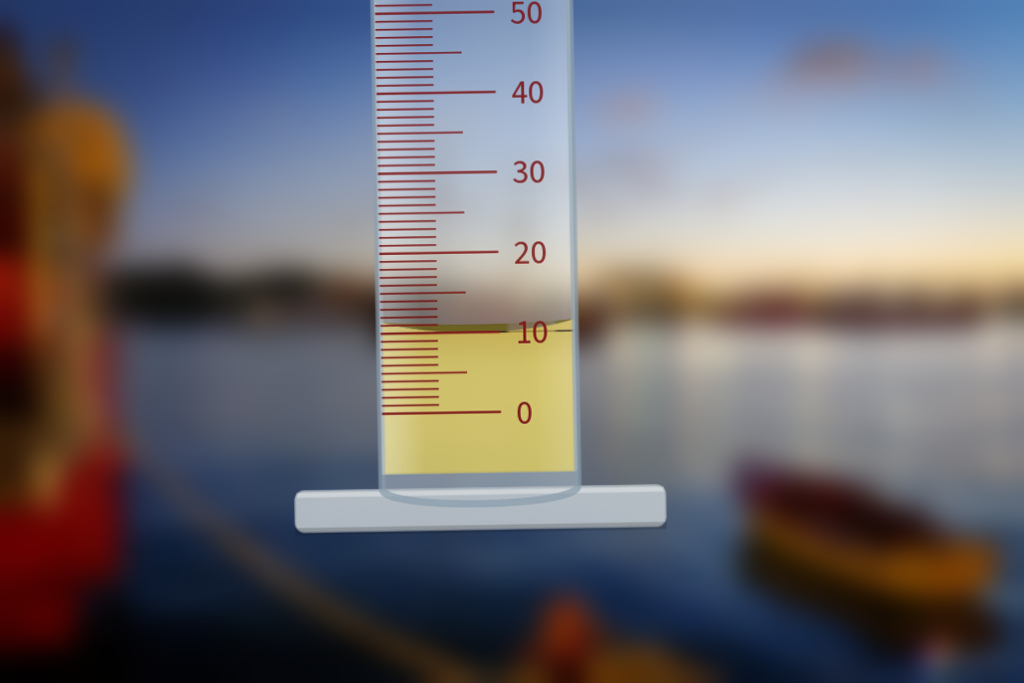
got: 10 mL
